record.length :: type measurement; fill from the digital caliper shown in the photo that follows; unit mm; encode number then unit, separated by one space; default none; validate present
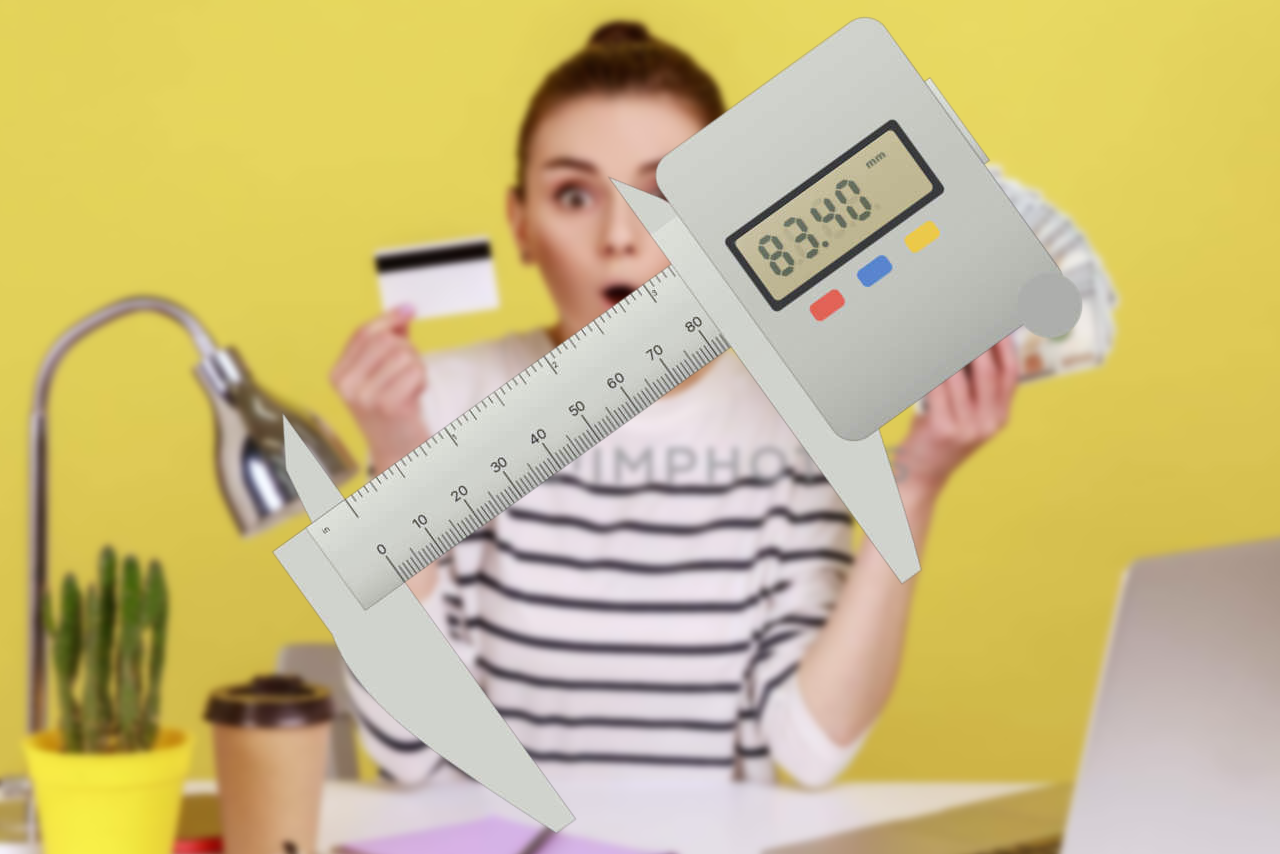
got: 83.40 mm
